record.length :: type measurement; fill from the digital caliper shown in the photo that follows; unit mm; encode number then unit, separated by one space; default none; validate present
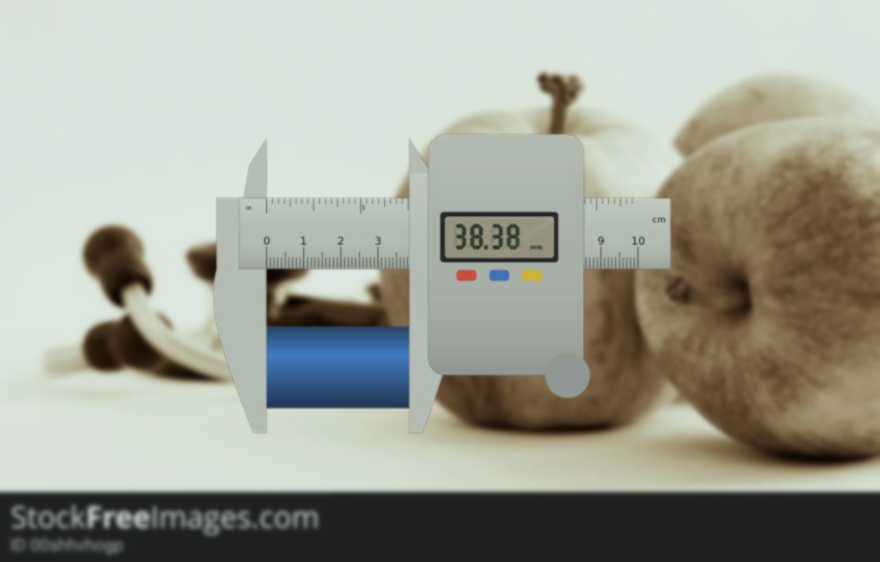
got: 38.38 mm
